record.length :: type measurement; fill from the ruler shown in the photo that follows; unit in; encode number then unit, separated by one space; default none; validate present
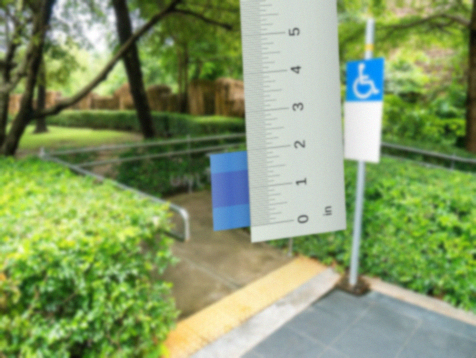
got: 2 in
